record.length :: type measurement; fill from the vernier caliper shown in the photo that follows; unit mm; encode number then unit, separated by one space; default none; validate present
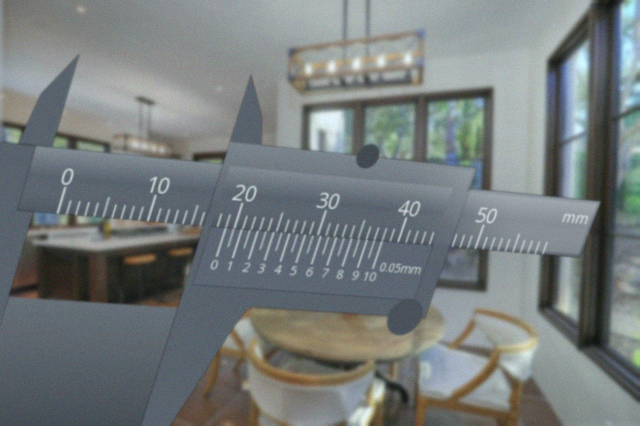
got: 19.0 mm
